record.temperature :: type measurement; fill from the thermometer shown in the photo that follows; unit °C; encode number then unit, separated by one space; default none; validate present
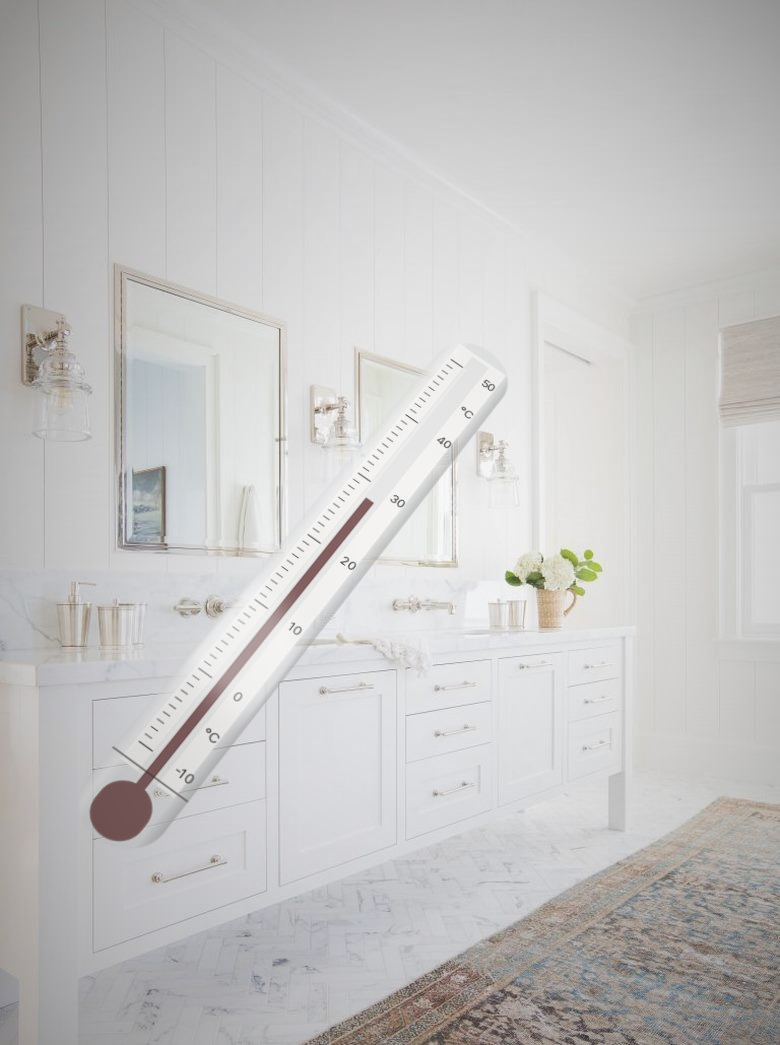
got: 28 °C
